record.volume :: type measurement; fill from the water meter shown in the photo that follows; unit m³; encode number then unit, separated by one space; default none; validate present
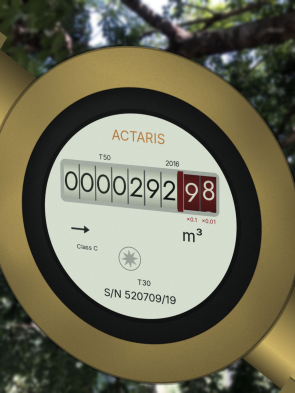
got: 292.98 m³
